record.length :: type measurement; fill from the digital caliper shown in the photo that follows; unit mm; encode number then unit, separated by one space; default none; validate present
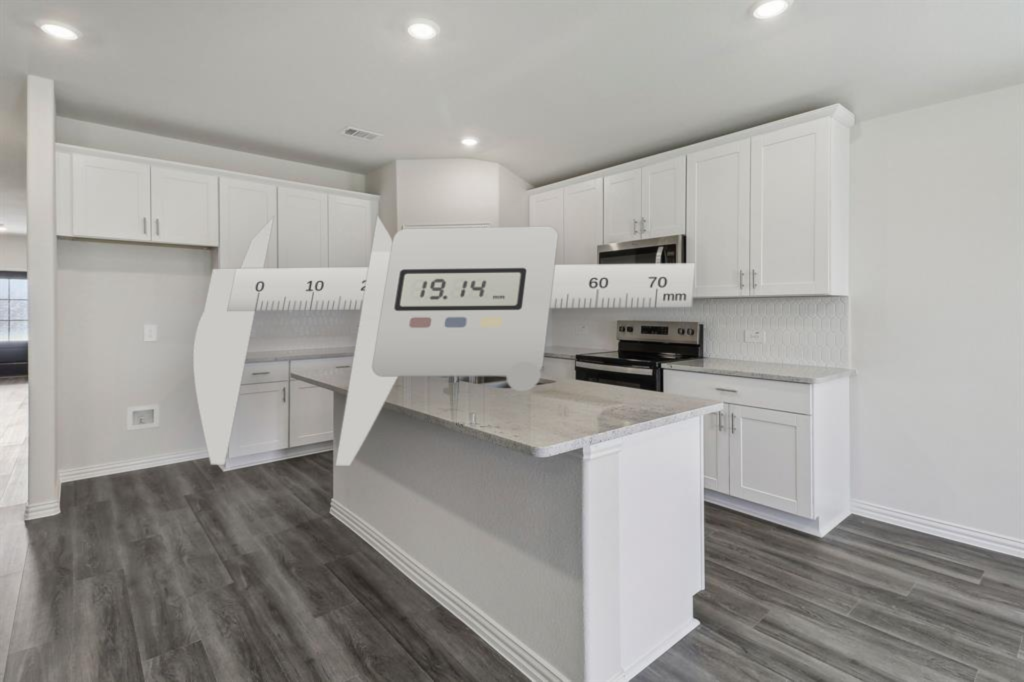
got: 19.14 mm
